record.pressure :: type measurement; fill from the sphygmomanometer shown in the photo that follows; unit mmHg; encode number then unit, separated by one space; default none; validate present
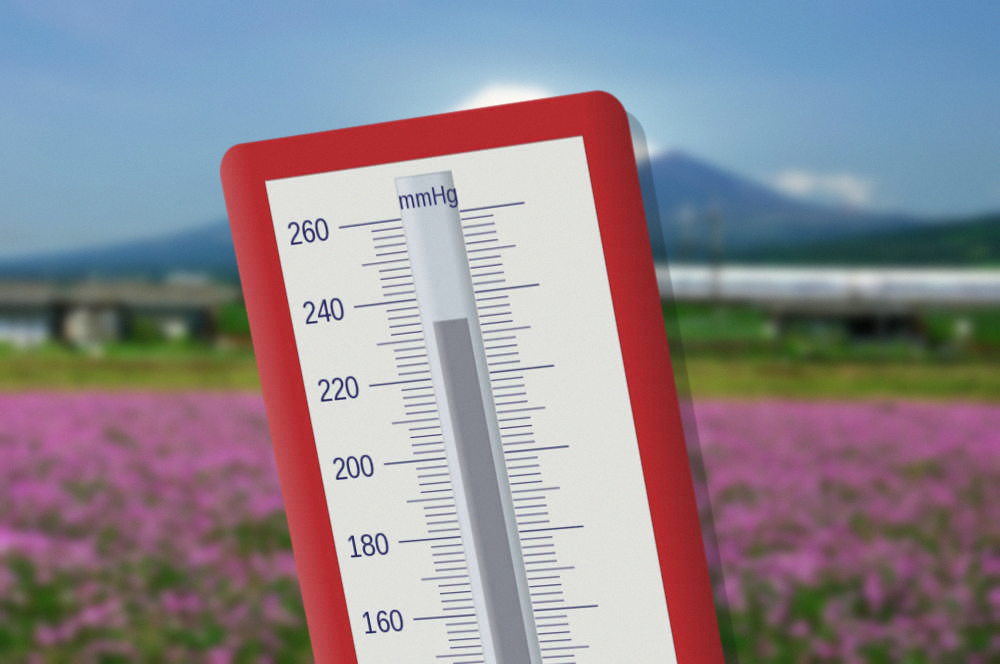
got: 234 mmHg
